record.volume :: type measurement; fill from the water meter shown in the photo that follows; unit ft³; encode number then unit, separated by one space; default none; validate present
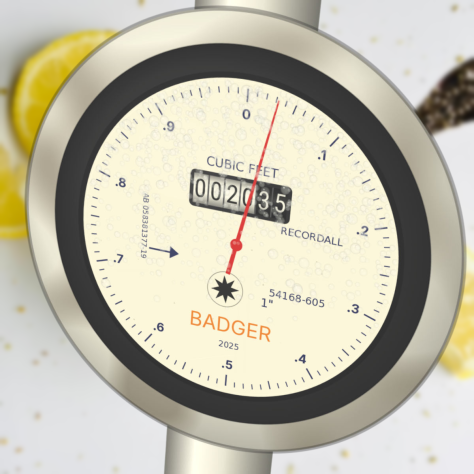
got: 2035.03 ft³
